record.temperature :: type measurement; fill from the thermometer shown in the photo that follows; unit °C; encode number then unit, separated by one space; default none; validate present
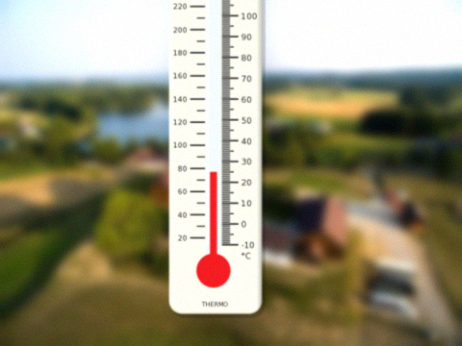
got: 25 °C
